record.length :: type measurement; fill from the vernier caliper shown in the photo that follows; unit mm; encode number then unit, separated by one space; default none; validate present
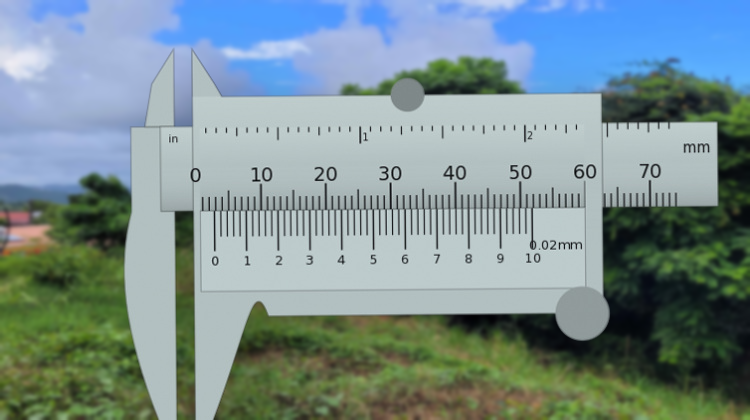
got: 2.8 mm
